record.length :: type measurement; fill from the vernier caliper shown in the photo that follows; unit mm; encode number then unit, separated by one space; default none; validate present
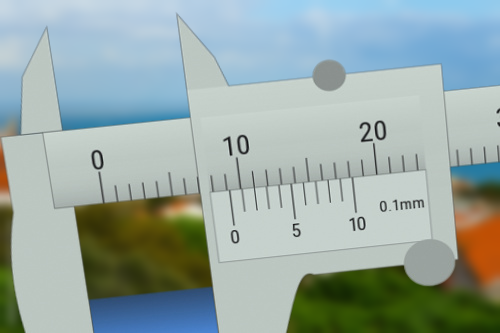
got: 9.2 mm
